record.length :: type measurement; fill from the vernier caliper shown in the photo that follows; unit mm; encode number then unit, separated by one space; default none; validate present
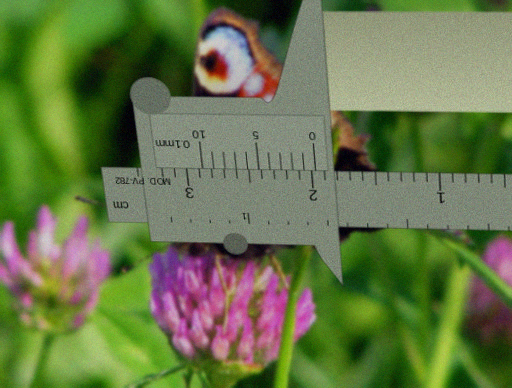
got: 19.7 mm
